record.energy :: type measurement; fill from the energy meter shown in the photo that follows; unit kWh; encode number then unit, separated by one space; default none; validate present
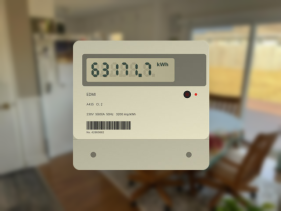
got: 63171.7 kWh
